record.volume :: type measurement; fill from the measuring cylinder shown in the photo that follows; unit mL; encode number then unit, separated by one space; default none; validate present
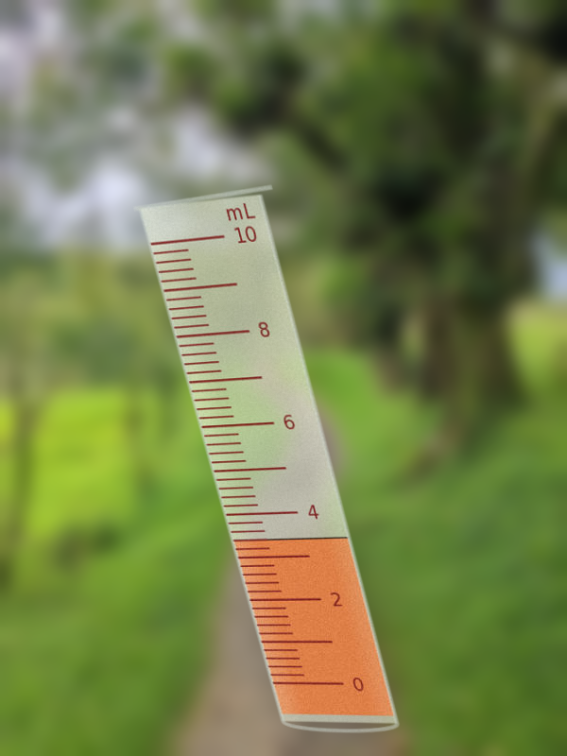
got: 3.4 mL
